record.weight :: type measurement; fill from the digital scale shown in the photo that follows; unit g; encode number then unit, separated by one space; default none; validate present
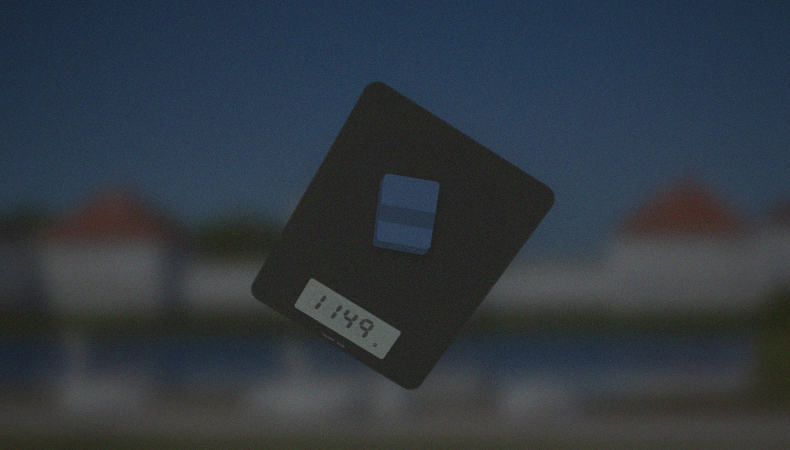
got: 1149 g
